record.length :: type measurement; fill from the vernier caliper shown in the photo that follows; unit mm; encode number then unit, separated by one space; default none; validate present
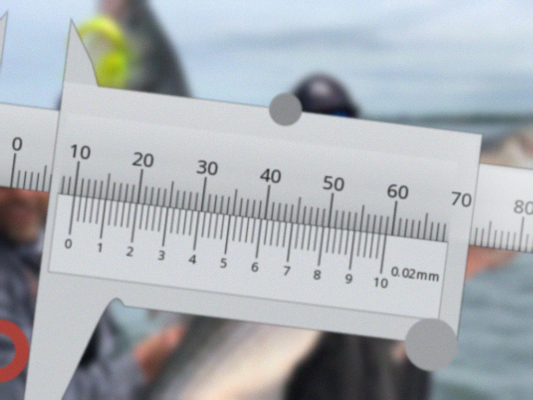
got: 10.0 mm
